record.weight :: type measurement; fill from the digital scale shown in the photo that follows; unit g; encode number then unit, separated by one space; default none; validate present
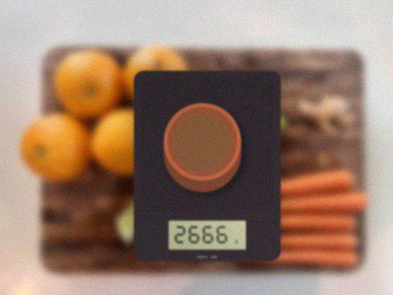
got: 2666 g
